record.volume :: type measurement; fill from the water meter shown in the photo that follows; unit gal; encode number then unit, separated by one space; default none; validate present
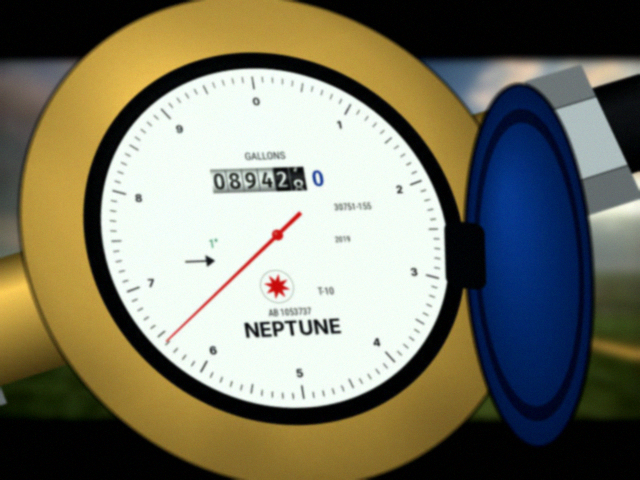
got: 894276.4 gal
